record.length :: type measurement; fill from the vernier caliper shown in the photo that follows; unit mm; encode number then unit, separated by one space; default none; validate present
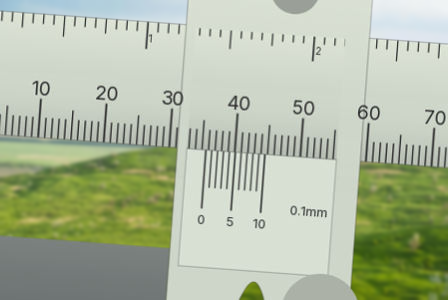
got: 35.6 mm
